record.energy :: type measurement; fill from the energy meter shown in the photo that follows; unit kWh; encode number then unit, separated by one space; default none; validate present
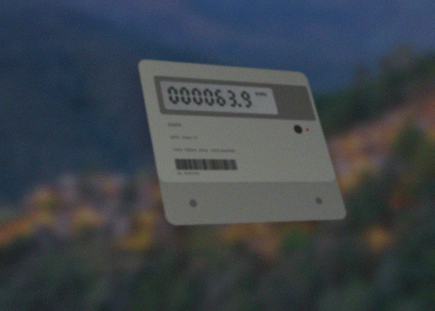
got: 63.9 kWh
